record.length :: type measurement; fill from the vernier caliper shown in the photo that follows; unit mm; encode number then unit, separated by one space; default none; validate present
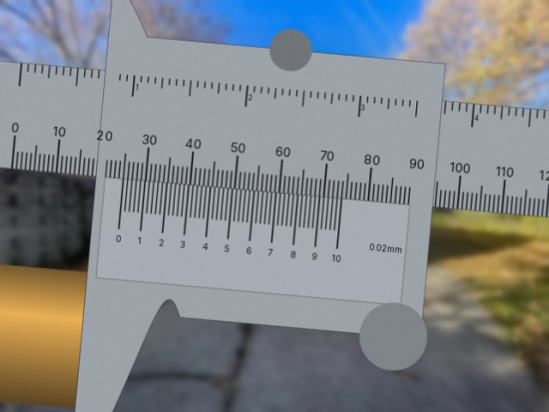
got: 25.0 mm
